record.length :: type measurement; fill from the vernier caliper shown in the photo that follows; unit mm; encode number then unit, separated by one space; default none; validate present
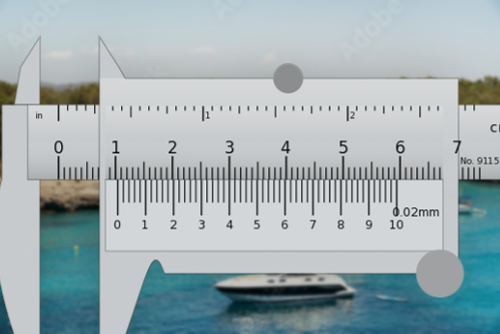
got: 10.4 mm
